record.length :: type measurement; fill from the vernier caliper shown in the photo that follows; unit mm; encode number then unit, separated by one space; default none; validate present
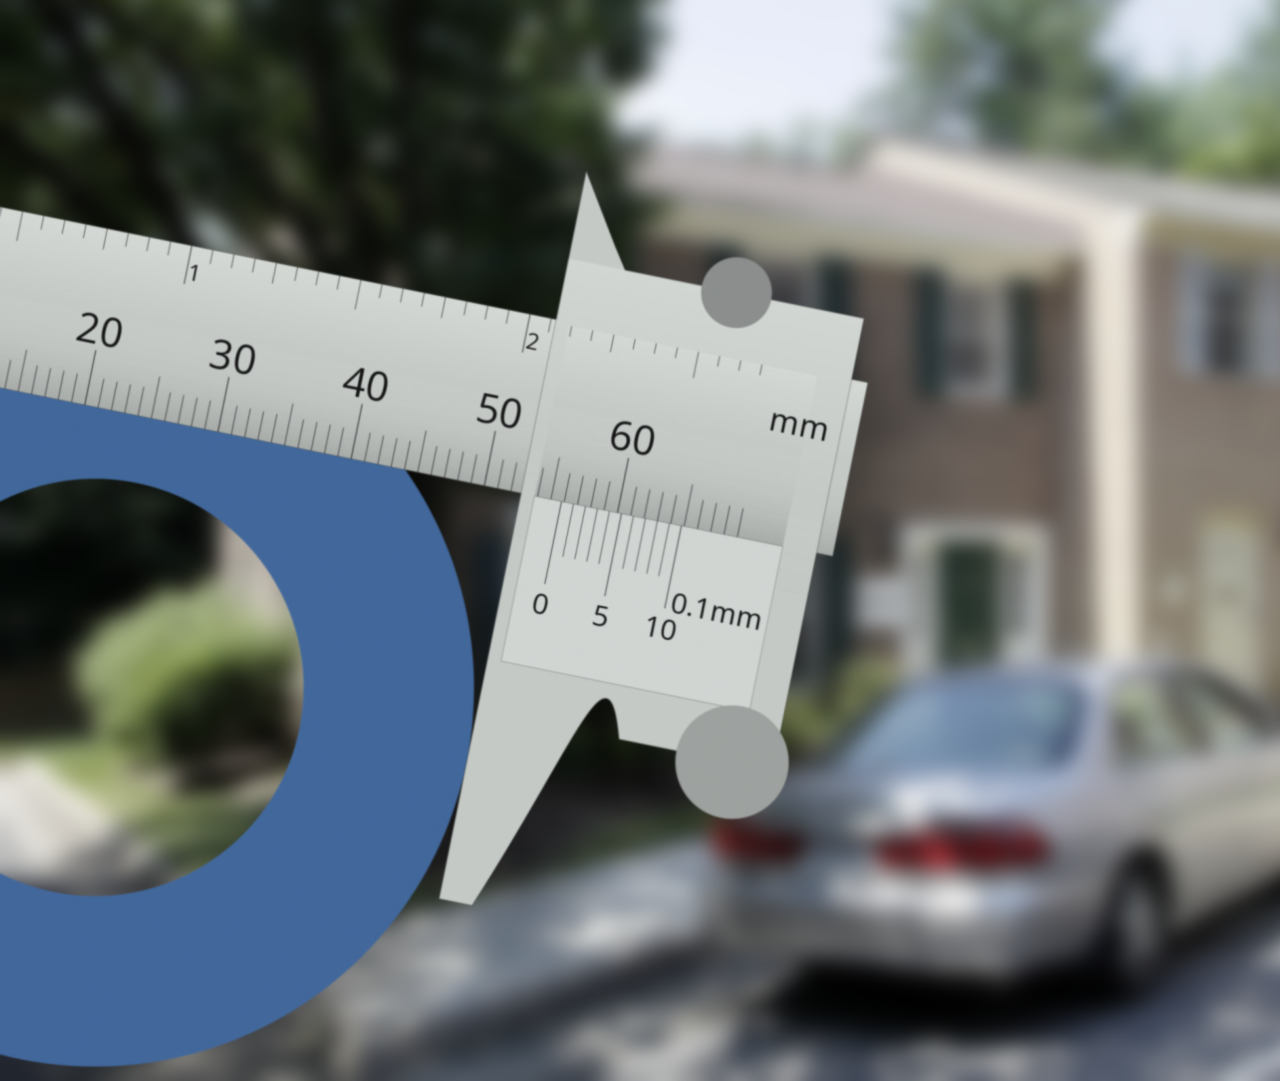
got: 55.8 mm
